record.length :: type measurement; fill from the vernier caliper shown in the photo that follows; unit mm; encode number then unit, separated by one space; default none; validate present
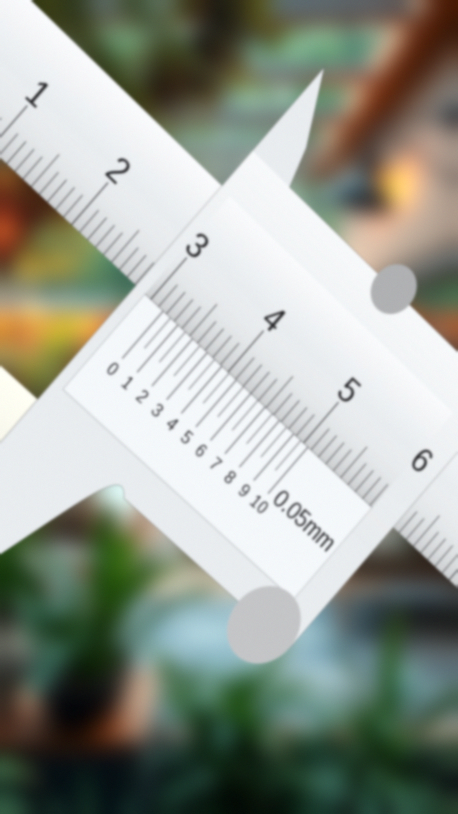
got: 31.6 mm
